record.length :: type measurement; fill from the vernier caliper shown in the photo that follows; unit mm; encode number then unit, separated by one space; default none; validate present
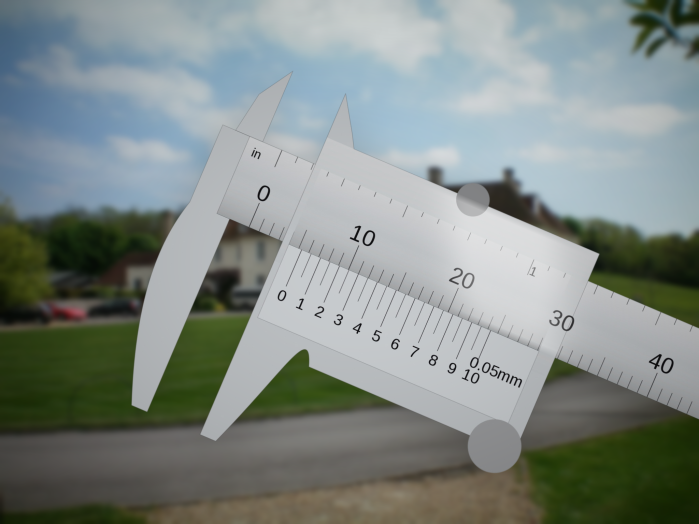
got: 5.3 mm
